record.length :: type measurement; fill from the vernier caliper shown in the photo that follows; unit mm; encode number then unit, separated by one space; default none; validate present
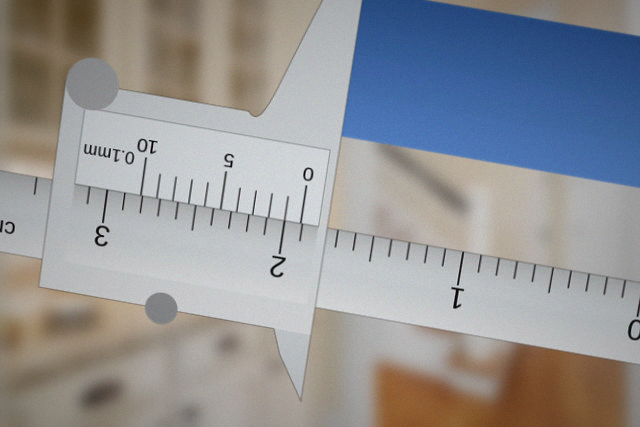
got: 19.1 mm
